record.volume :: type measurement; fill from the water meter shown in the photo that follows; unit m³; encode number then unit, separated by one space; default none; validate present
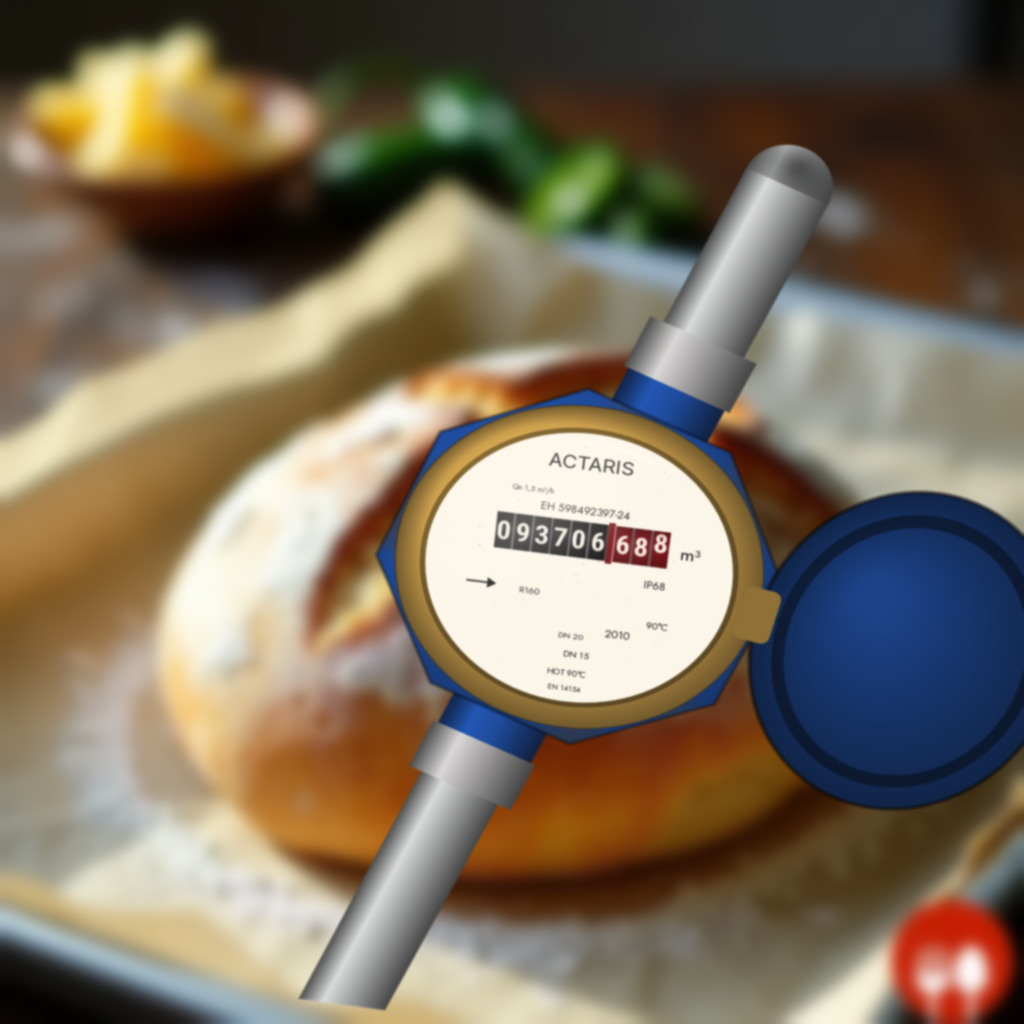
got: 93706.688 m³
